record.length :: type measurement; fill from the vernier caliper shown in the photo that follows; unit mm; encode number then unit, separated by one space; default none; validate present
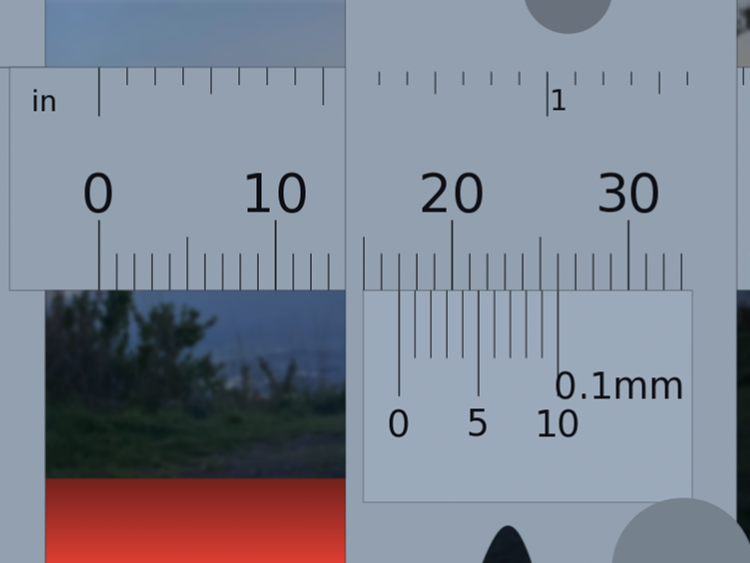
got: 17.0 mm
